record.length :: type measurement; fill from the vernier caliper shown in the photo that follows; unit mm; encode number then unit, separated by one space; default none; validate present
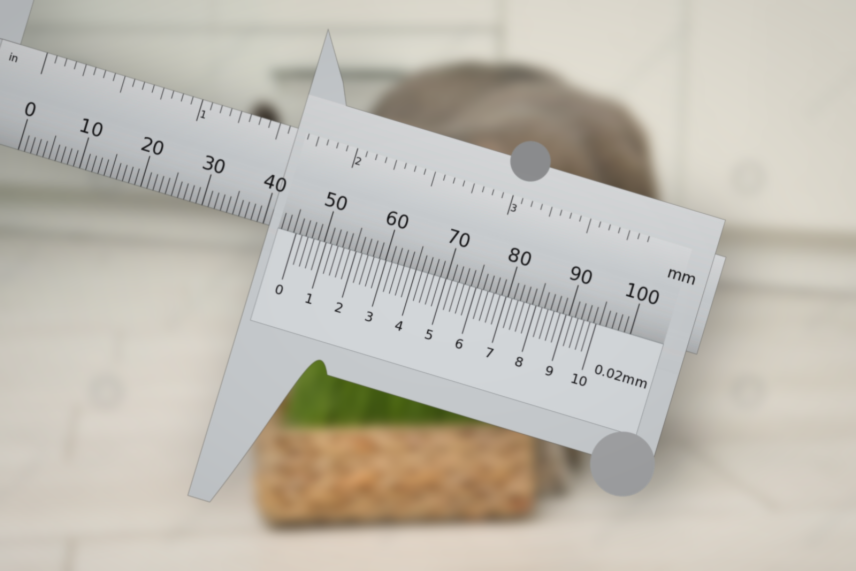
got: 45.4 mm
